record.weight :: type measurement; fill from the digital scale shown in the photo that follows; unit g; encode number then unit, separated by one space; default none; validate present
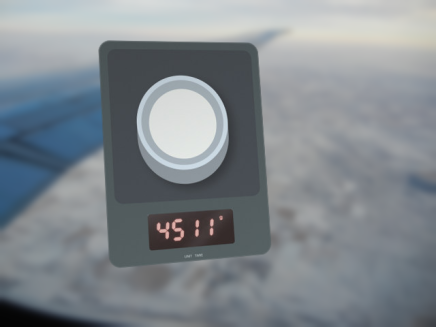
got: 4511 g
